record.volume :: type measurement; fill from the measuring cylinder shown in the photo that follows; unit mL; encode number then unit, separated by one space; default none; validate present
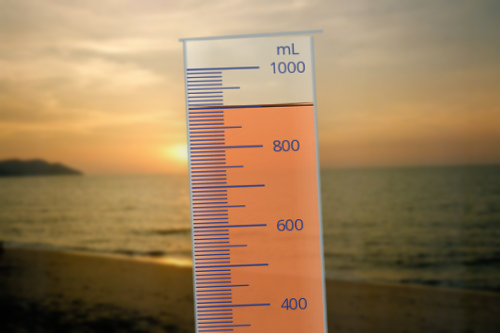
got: 900 mL
